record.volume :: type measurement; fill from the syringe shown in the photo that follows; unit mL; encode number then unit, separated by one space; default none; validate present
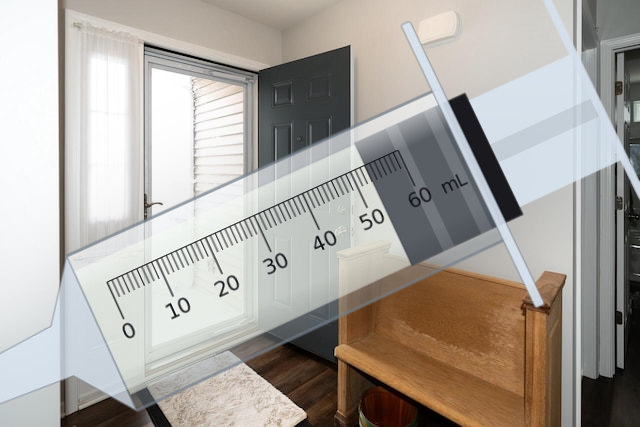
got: 53 mL
